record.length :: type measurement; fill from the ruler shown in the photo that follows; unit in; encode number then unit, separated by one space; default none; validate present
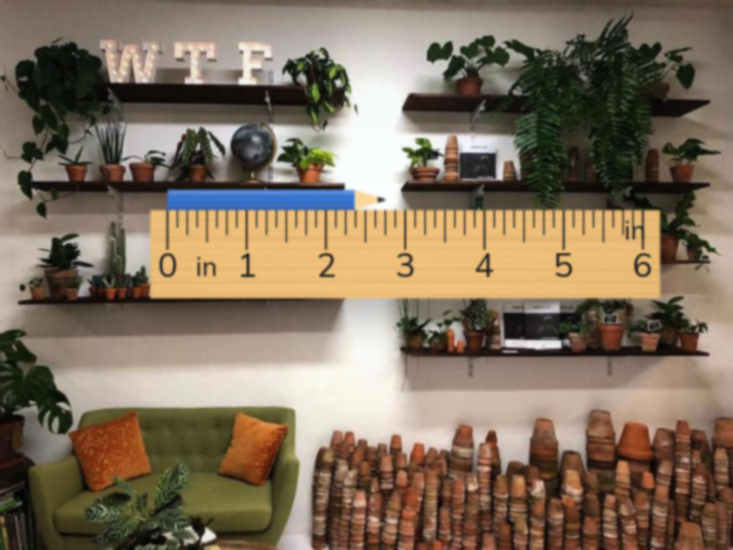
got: 2.75 in
